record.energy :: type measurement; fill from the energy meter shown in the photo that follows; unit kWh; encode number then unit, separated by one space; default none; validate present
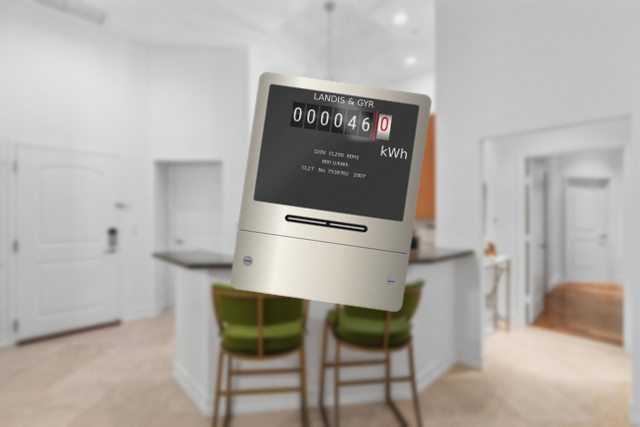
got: 46.0 kWh
